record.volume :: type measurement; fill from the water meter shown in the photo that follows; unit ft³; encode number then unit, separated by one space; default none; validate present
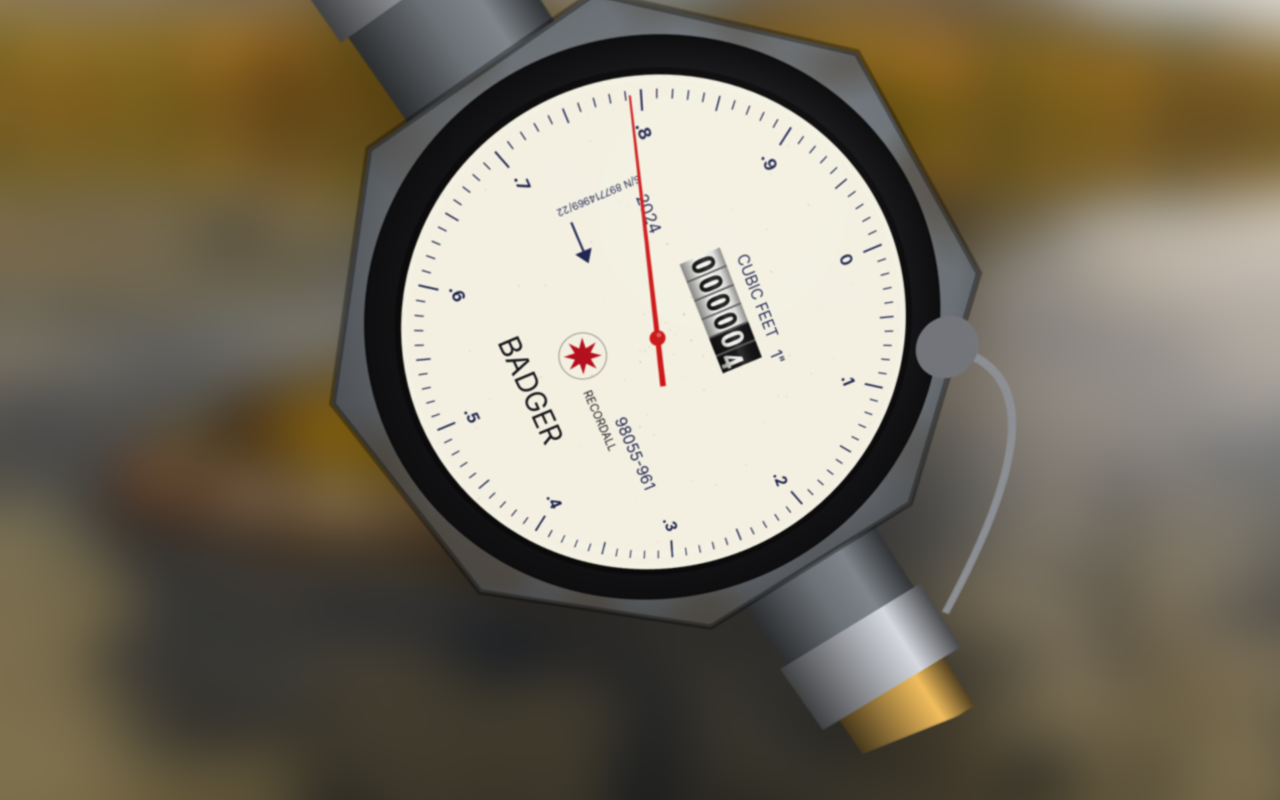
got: 3.79 ft³
